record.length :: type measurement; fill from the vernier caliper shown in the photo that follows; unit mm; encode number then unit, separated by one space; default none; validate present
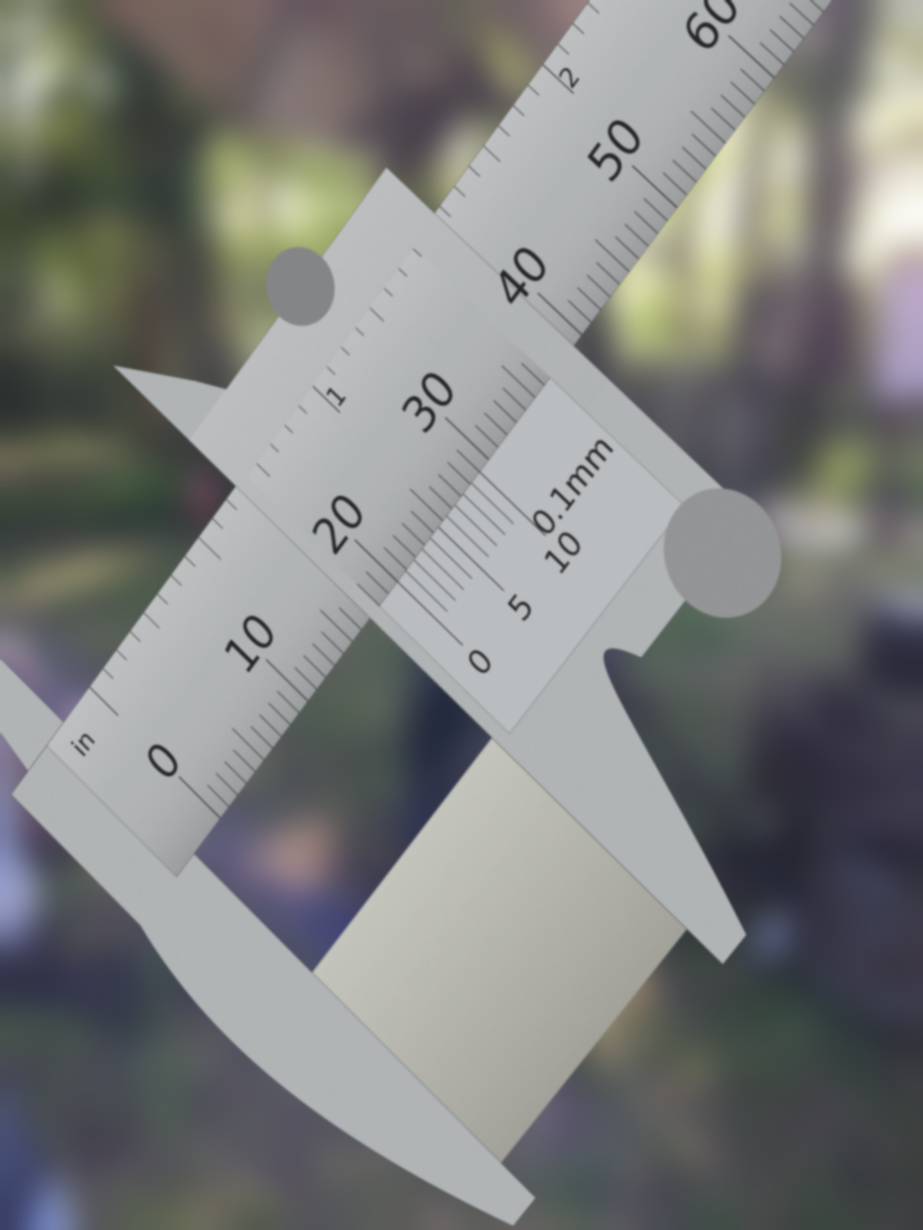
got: 20.0 mm
